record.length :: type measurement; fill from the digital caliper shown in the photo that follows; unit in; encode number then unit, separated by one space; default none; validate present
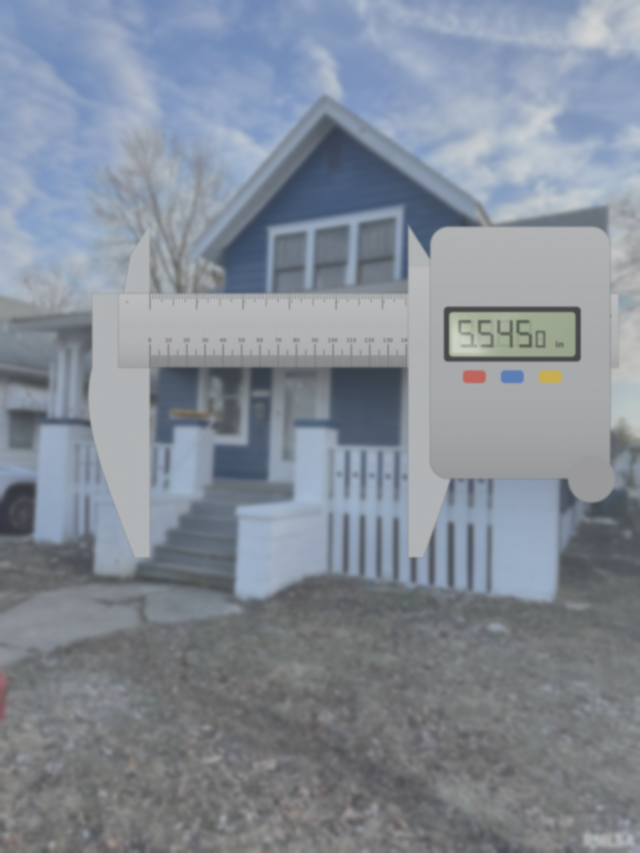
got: 5.5450 in
